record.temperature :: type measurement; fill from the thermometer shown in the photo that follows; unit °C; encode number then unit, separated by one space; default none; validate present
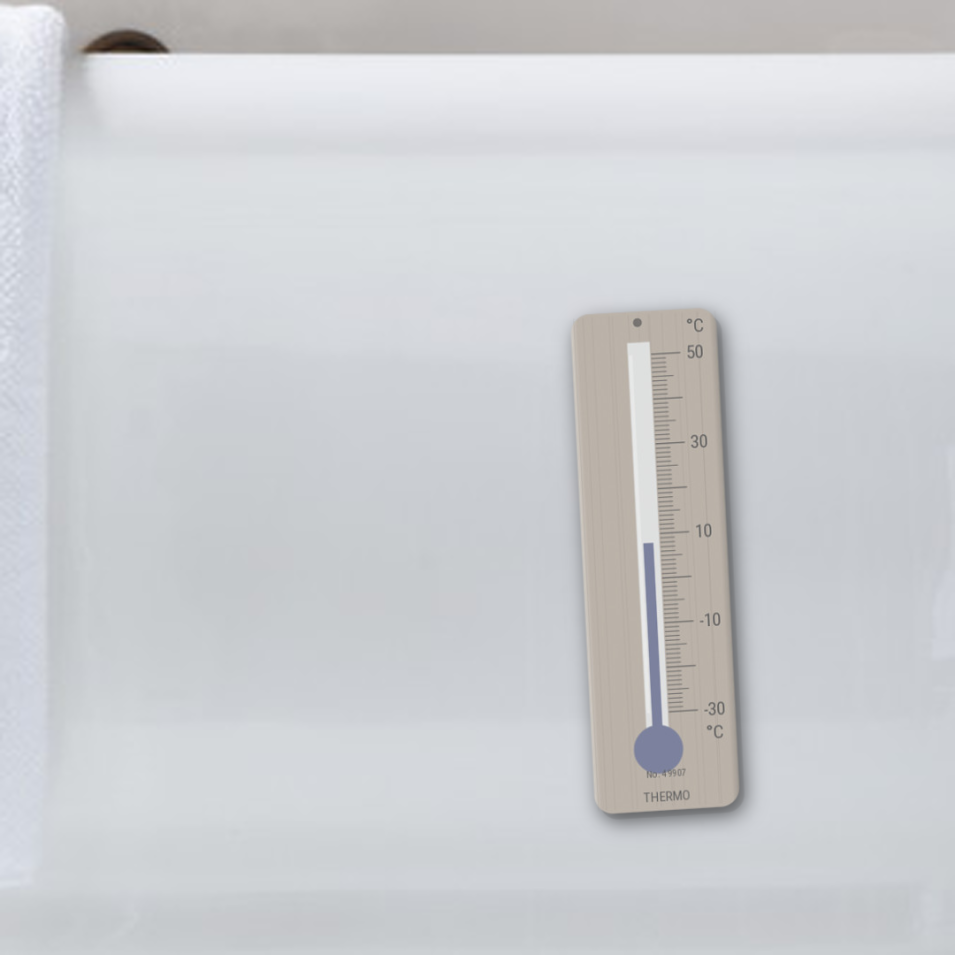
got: 8 °C
